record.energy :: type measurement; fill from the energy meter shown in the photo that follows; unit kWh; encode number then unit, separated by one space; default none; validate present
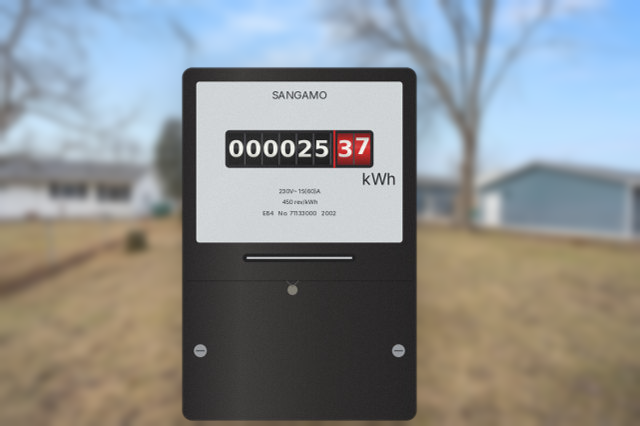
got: 25.37 kWh
